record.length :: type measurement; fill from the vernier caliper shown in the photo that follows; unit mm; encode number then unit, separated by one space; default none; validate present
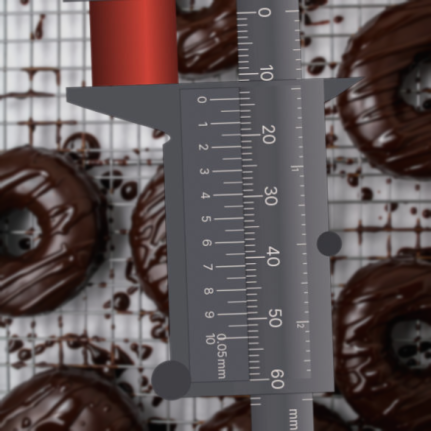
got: 14.0 mm
